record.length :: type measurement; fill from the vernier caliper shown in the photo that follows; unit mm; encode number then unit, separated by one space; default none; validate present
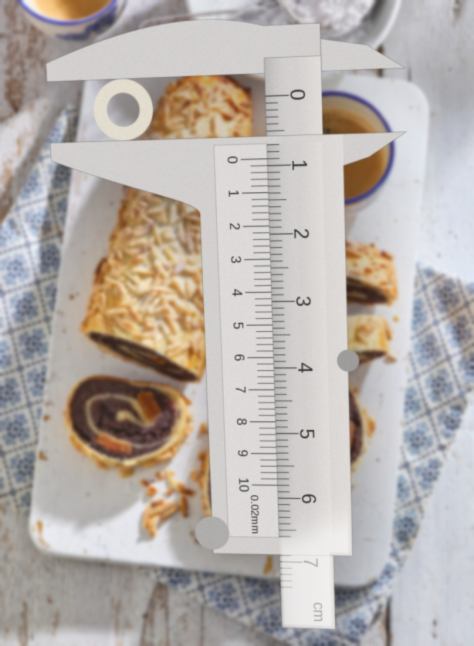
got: 9.0 mm
